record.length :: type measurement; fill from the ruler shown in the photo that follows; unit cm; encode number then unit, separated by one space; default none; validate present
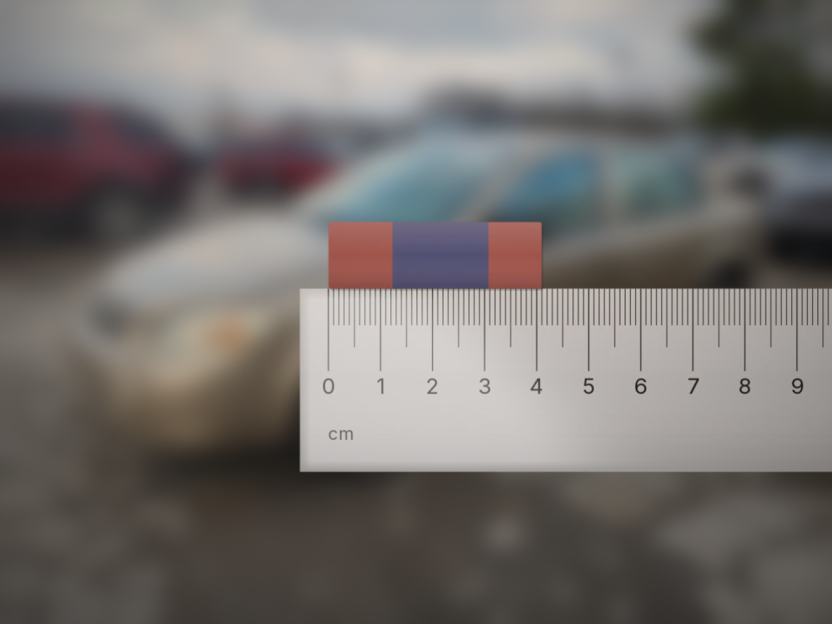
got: 4.1 cm
